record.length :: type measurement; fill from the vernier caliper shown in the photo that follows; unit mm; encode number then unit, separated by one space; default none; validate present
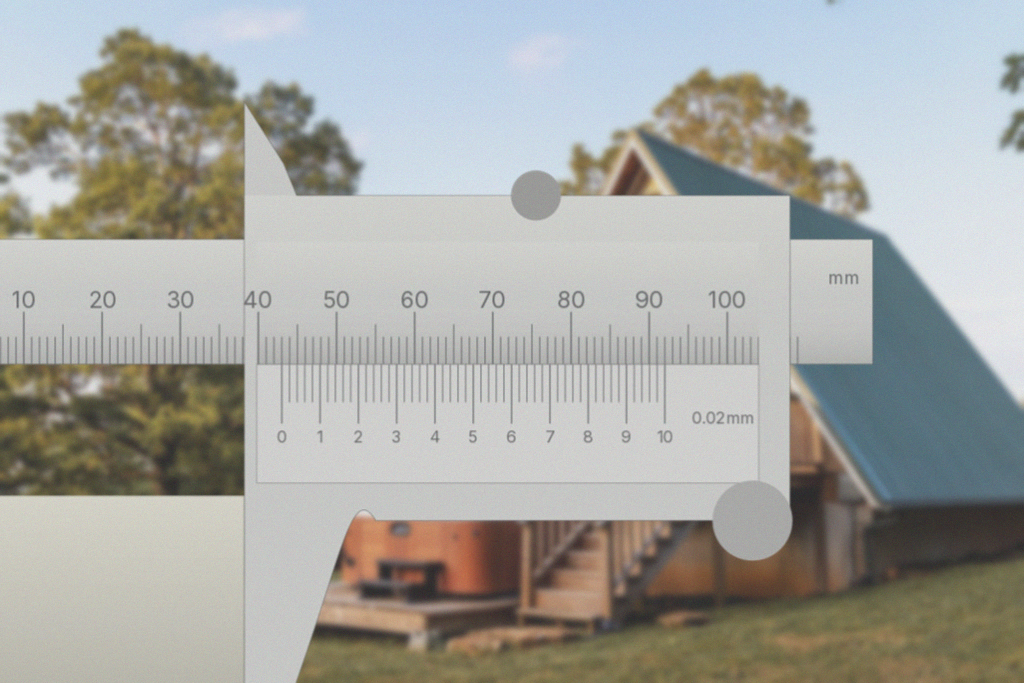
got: 43.0 mm
